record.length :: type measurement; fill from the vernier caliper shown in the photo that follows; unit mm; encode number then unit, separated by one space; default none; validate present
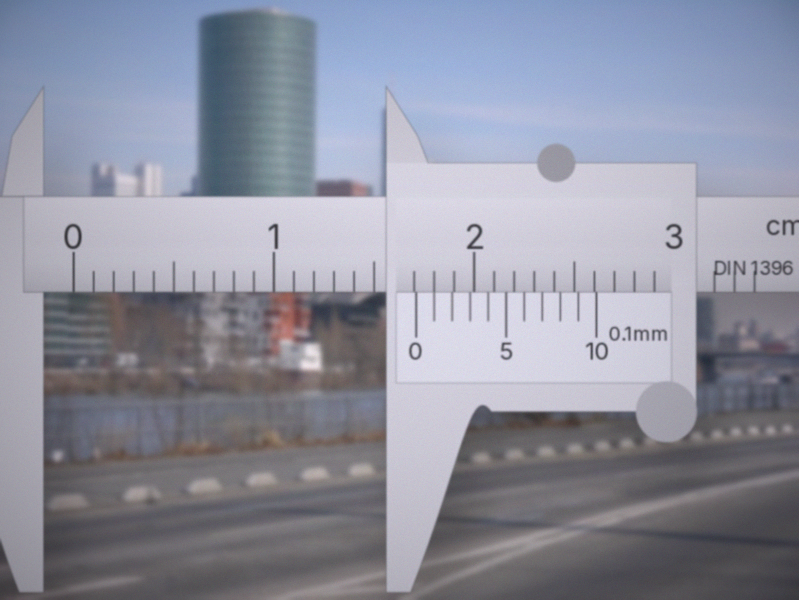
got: 17.1 mm
